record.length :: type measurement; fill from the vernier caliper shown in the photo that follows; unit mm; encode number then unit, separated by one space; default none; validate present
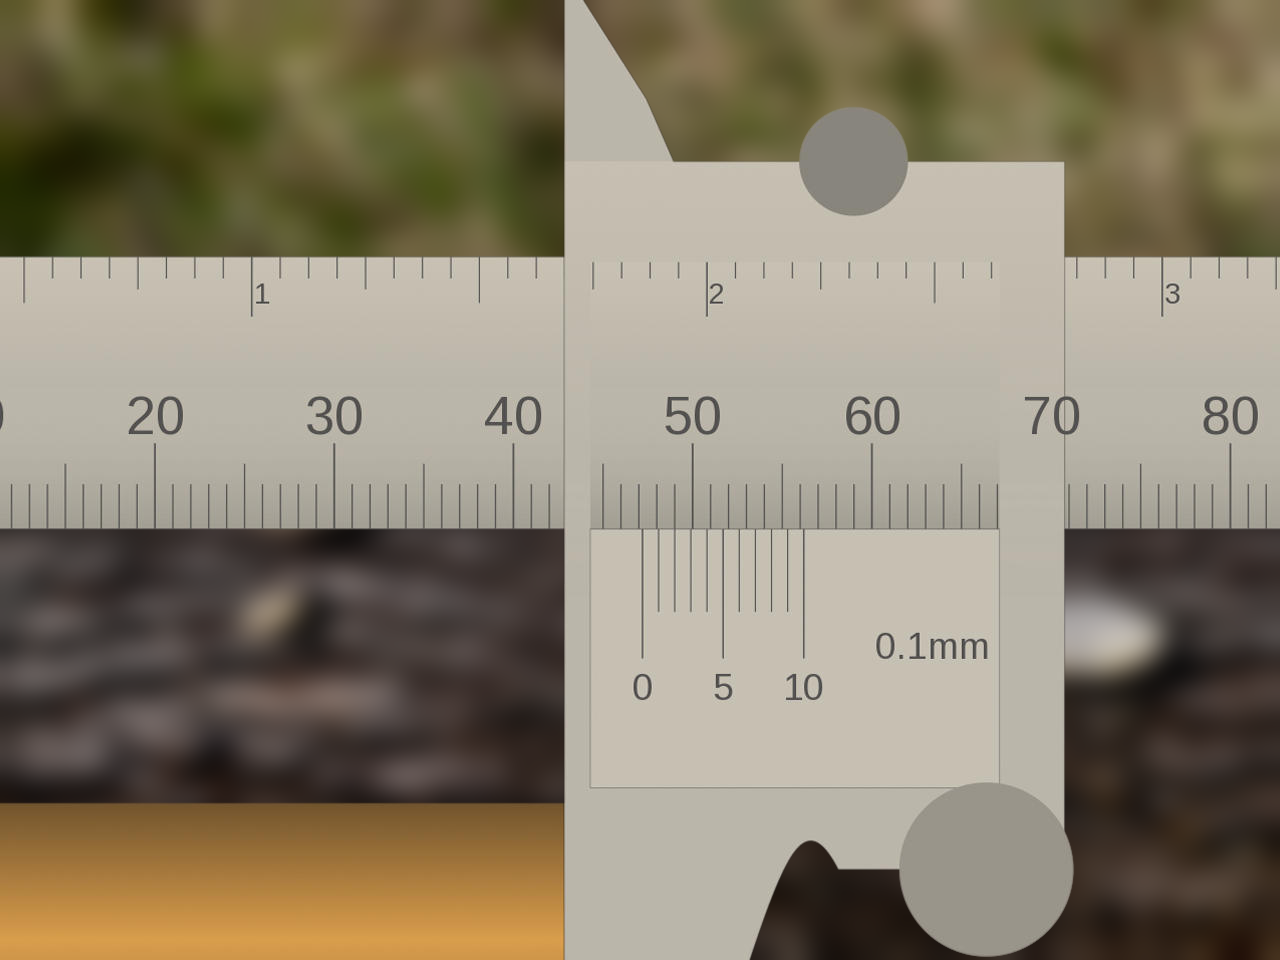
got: 47.2 mm
